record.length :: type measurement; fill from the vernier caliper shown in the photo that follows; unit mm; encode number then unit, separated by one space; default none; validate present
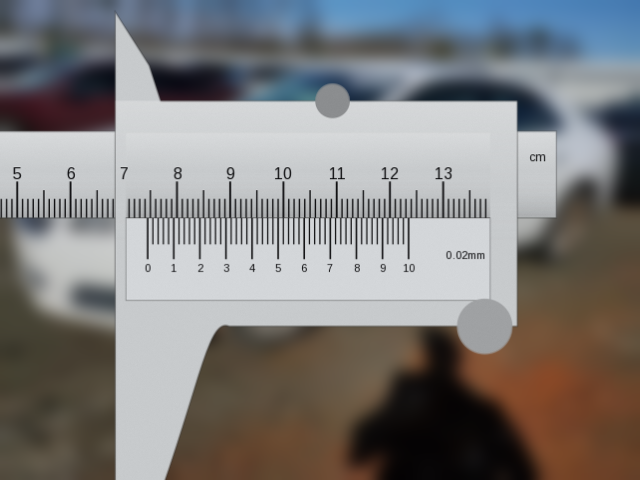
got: 74.5 mm
